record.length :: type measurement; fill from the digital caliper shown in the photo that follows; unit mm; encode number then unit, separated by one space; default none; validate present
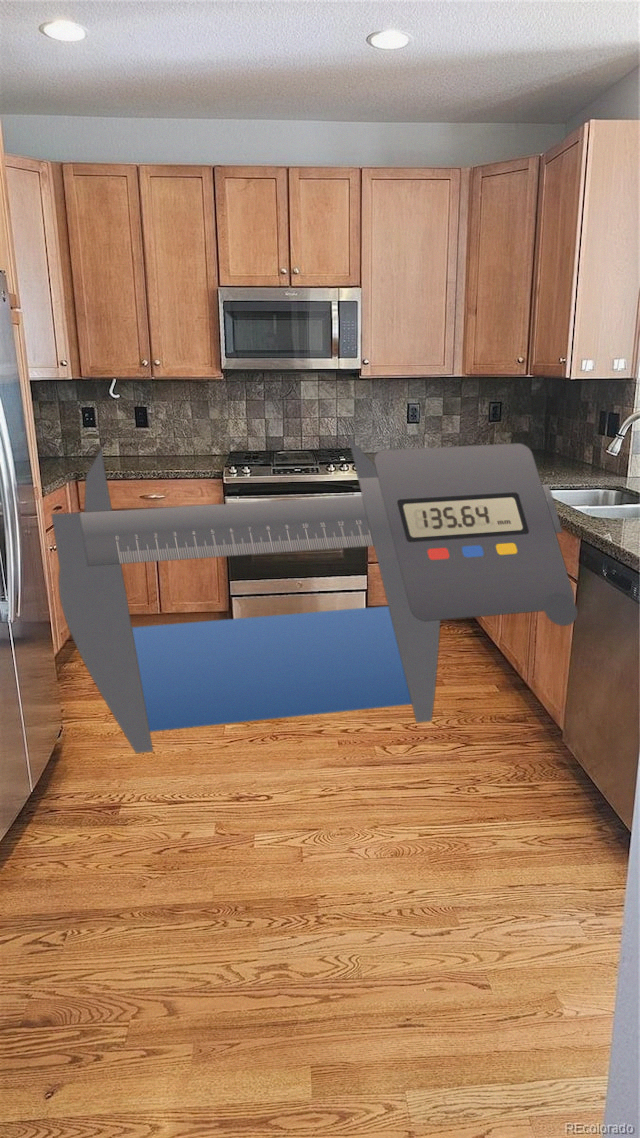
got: 135.64 mm
